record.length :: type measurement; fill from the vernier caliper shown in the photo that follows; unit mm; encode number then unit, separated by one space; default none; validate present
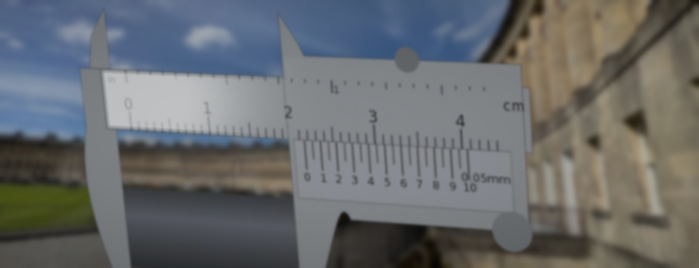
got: 21.6 mm
